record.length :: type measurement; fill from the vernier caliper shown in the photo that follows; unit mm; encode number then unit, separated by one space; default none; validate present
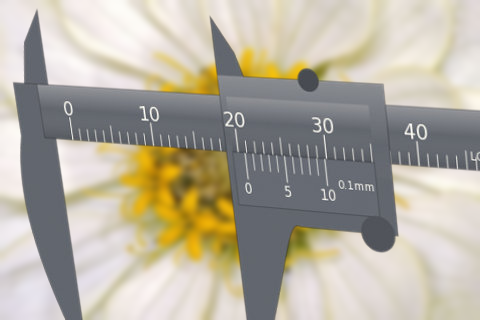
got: 20.8 mm
